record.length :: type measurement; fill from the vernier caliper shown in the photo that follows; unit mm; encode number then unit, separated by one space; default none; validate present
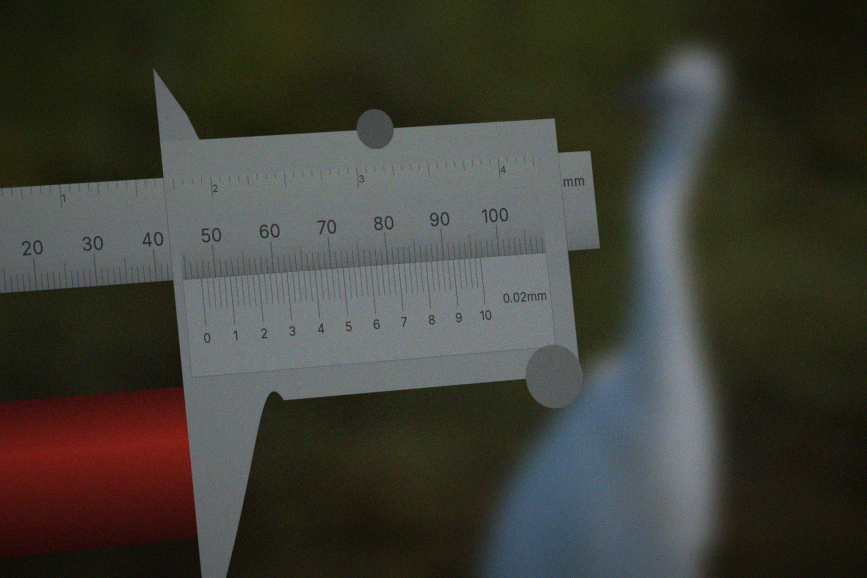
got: 47.6 mm
